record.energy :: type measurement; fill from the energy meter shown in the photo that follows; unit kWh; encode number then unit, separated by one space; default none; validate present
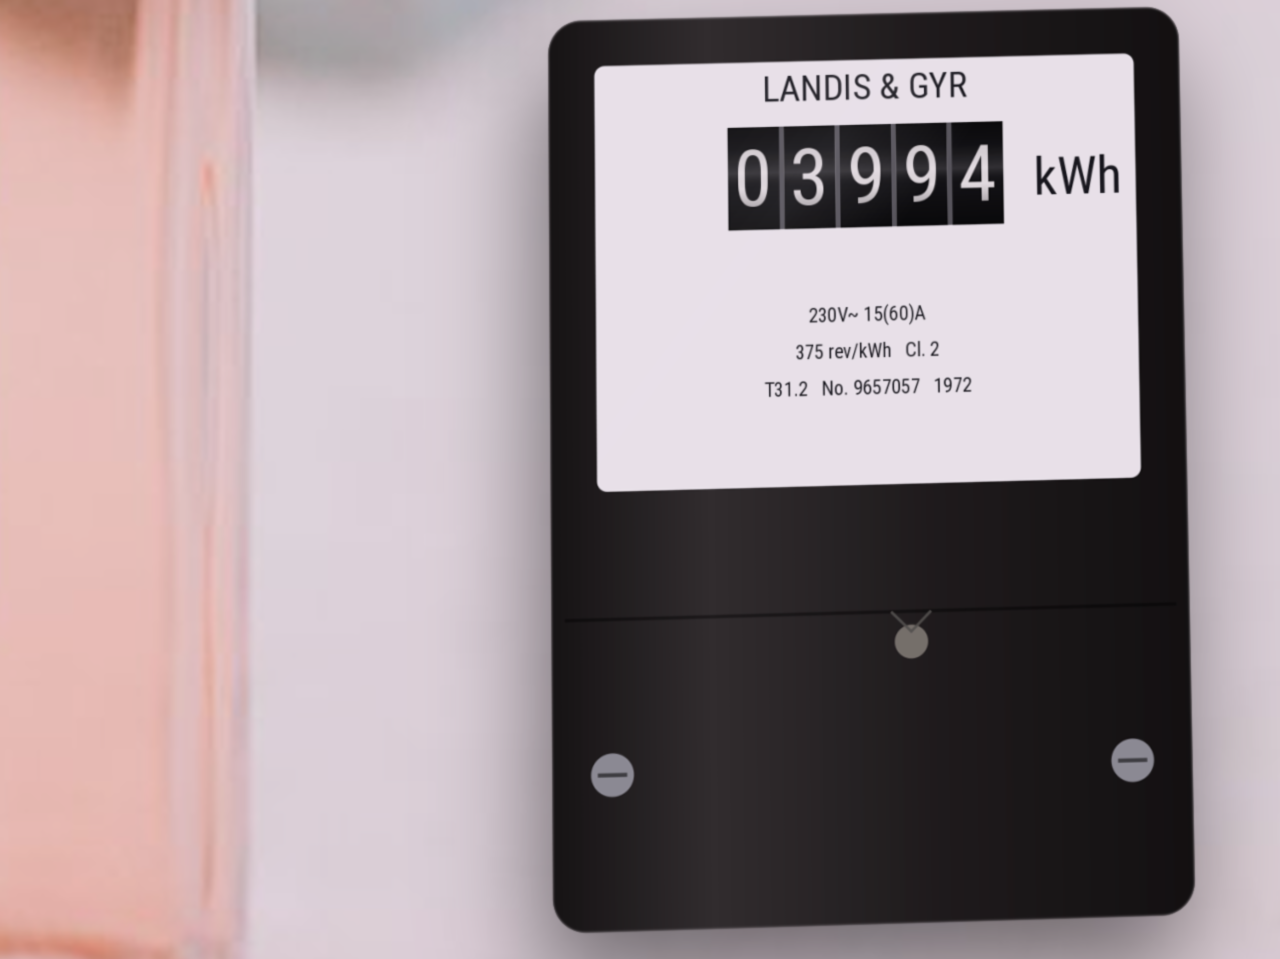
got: 3994 kWh
